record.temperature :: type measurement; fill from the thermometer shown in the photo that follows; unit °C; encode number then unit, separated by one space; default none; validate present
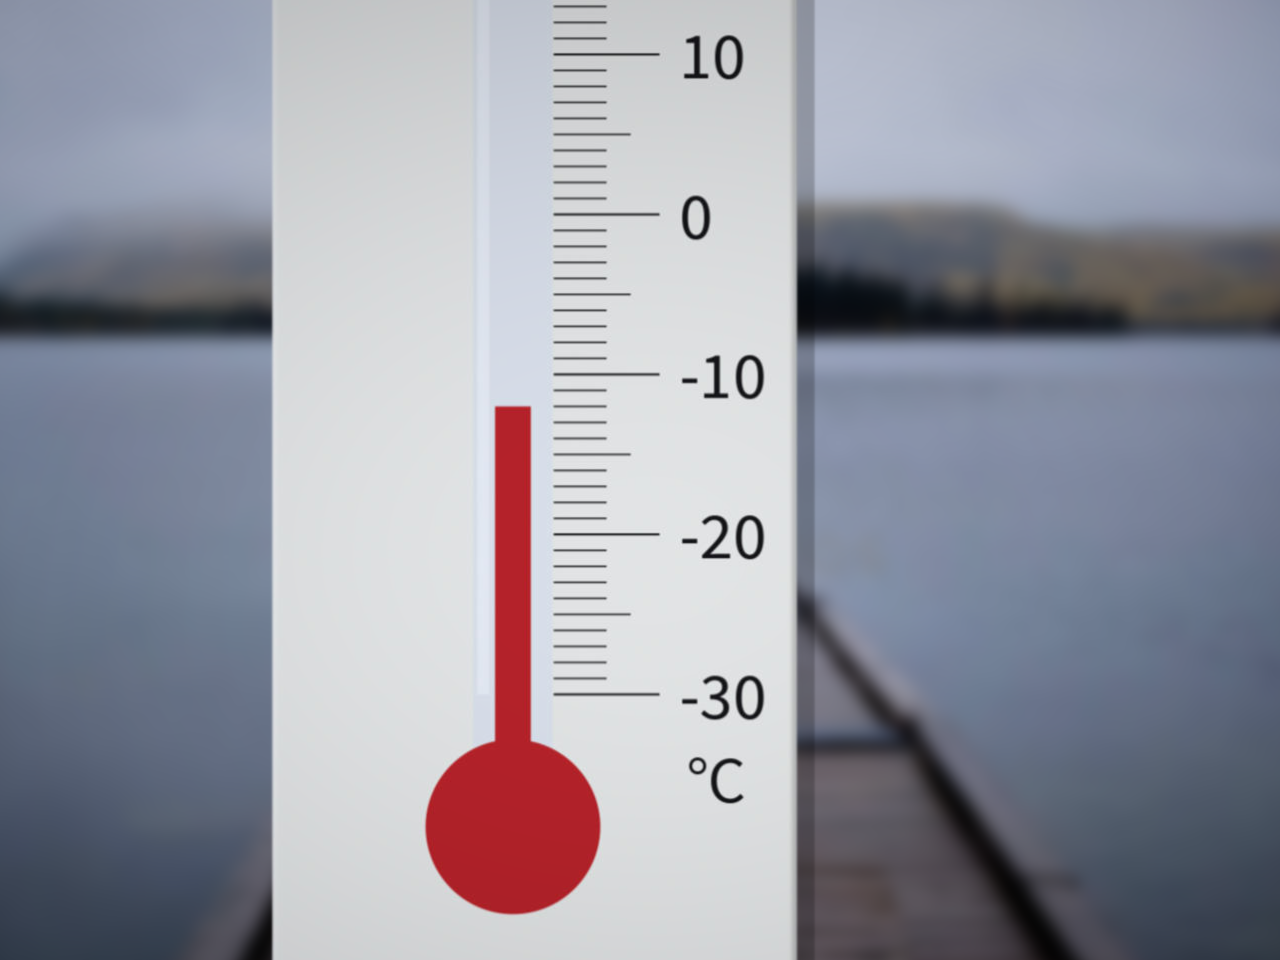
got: -12 °C
